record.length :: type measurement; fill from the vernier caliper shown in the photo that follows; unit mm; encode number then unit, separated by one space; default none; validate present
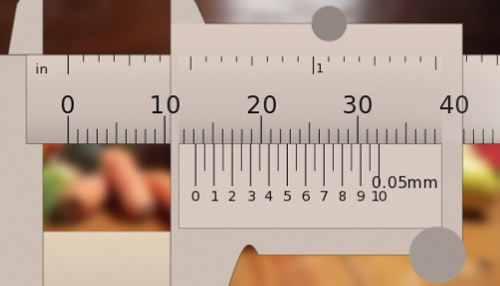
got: 13.2 mm
